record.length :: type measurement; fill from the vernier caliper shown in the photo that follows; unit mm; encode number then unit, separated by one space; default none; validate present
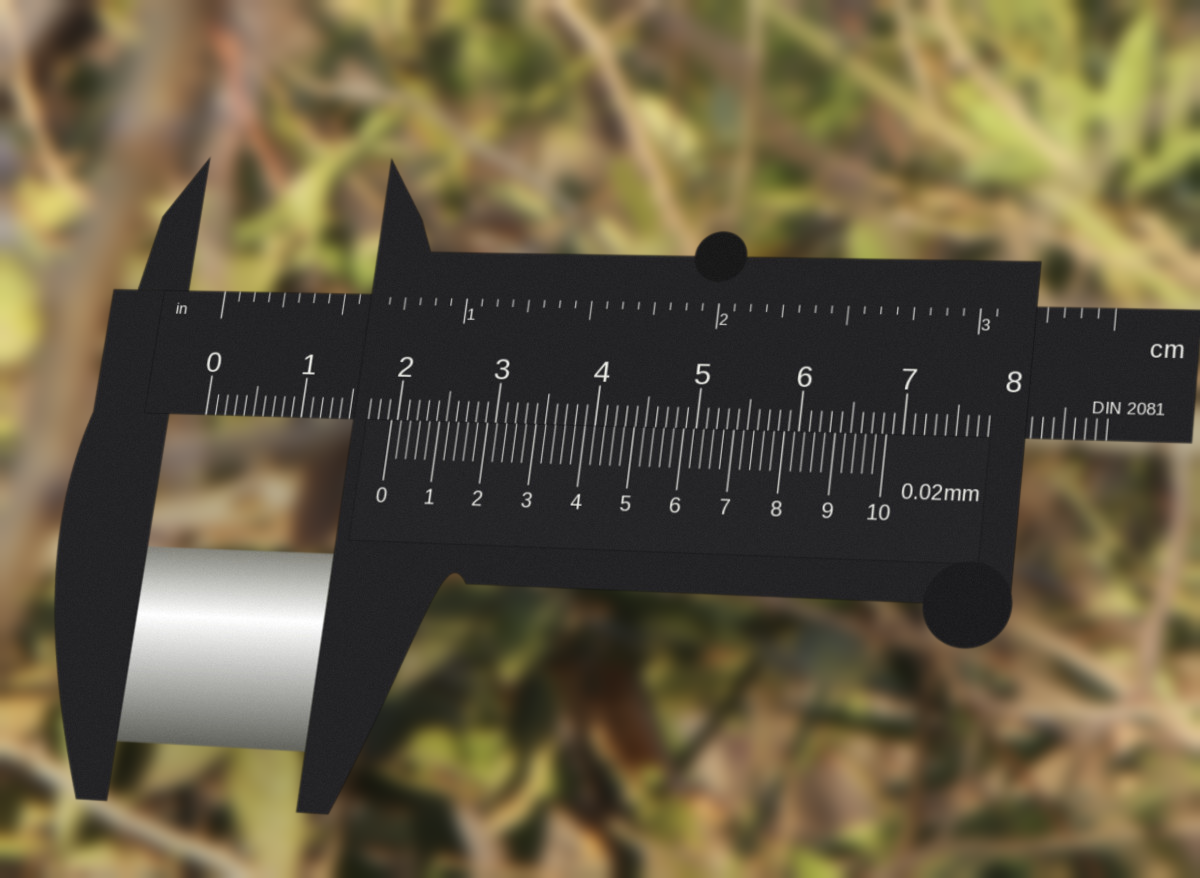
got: 19.4 mm
